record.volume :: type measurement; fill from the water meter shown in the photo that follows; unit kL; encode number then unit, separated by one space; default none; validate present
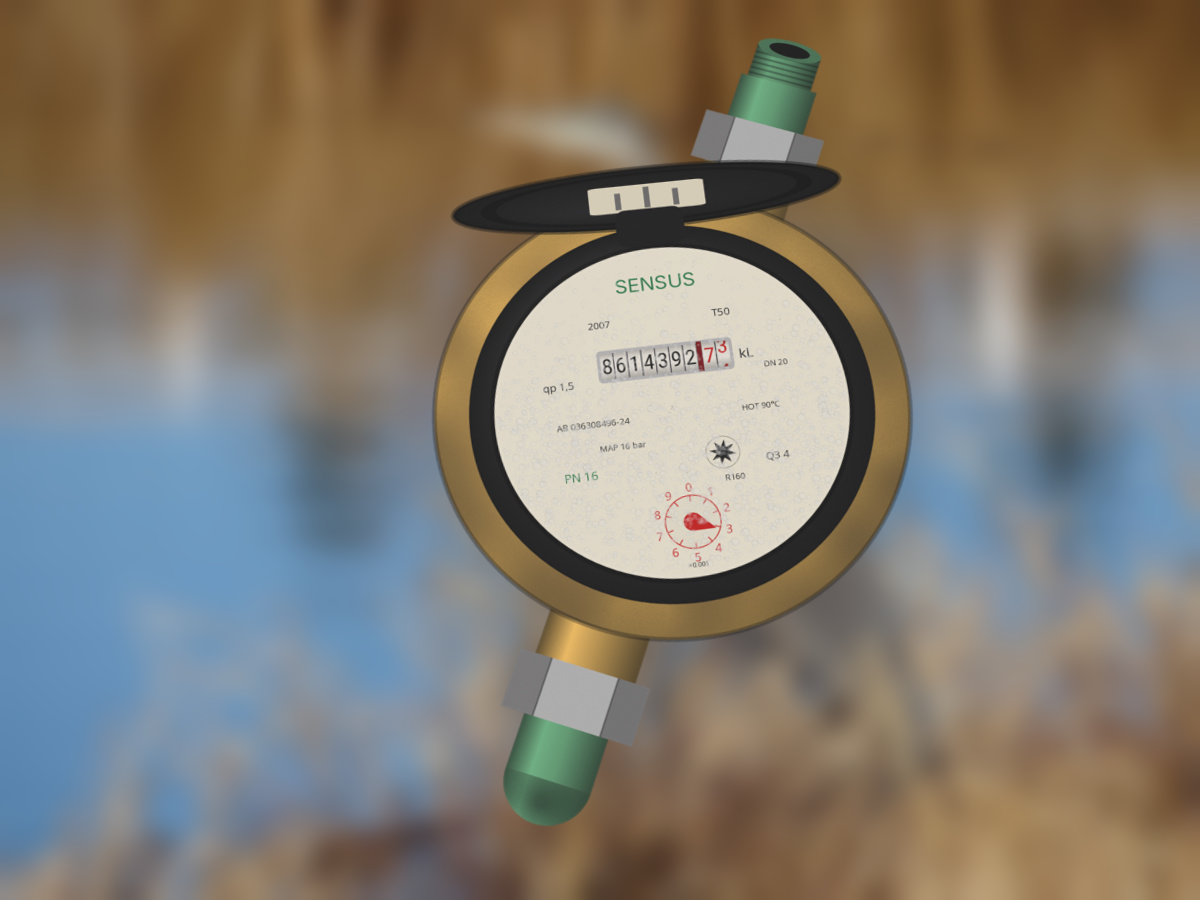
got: 8614392.733 kL
